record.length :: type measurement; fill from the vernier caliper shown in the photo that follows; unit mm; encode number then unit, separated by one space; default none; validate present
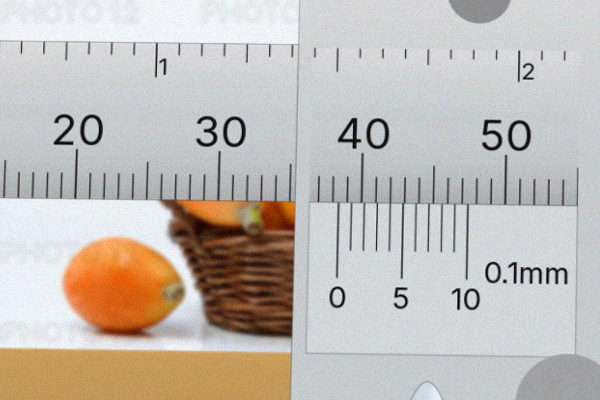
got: 38.4 mm
